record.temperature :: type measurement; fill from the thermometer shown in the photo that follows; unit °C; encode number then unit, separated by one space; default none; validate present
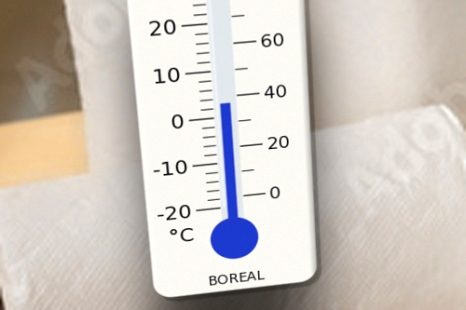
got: 3 °C
